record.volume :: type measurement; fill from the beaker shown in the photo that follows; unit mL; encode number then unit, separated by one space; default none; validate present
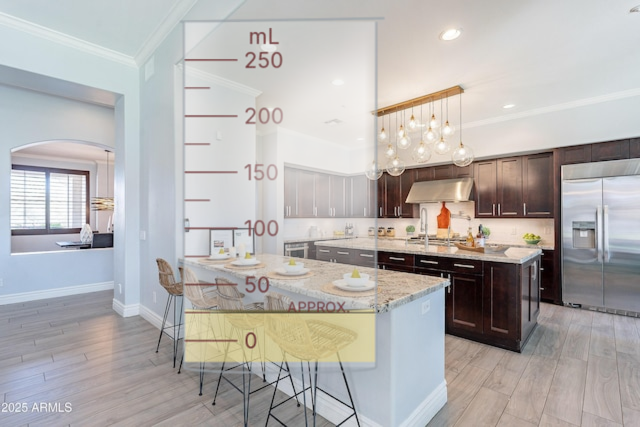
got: 25 mL
